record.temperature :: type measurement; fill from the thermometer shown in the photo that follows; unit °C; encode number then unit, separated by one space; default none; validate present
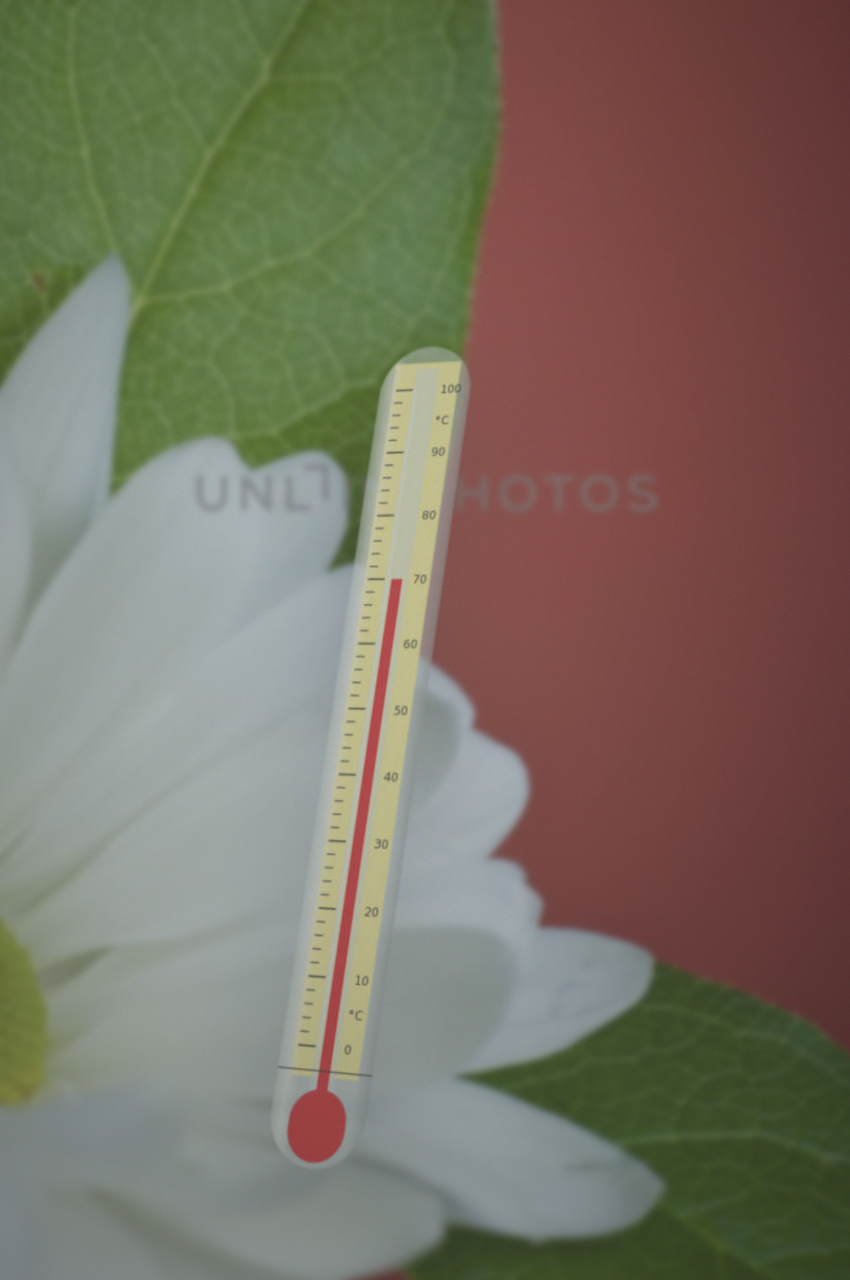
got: 70 °C
